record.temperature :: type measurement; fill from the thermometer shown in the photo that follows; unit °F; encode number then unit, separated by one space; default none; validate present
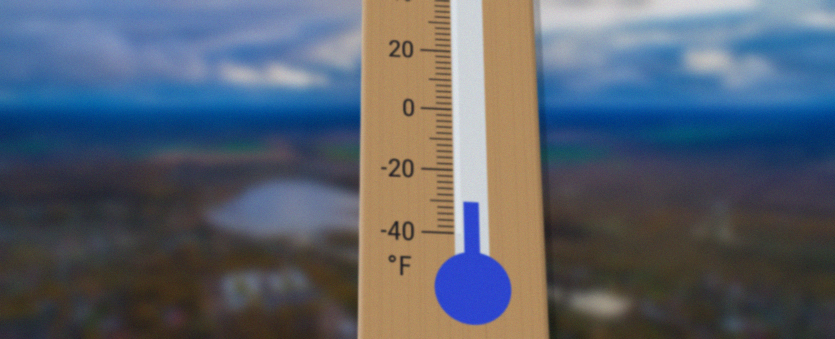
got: -30 °F
